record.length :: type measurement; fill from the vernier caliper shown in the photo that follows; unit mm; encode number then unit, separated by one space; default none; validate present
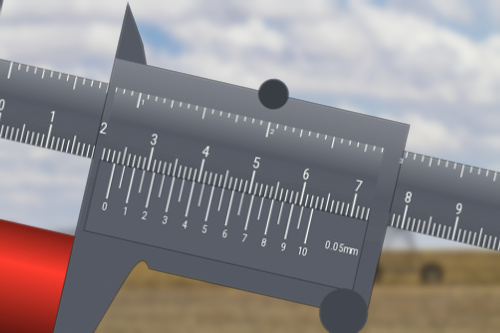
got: 23.5 mm
